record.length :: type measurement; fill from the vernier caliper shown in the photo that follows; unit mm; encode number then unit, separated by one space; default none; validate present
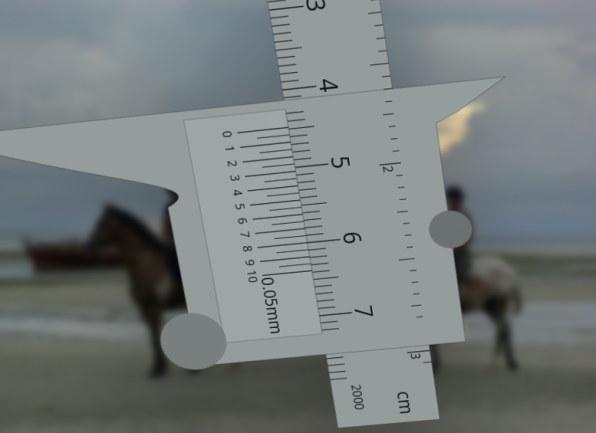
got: 44.8 mm
